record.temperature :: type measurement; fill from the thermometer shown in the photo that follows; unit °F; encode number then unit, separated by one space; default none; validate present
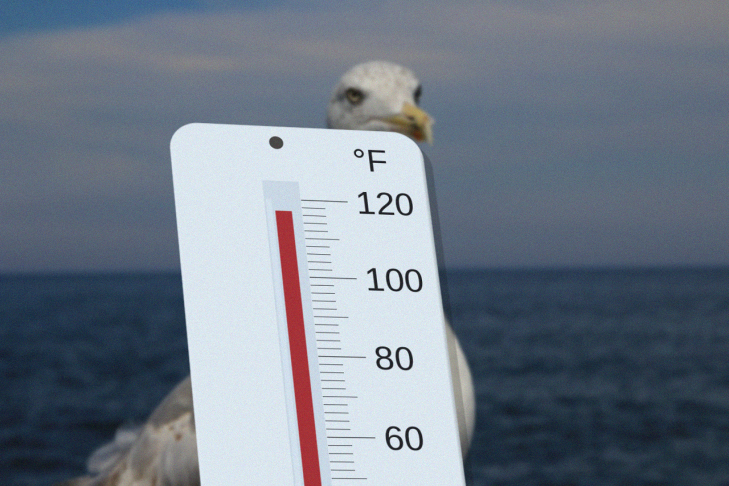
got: 117 °F
